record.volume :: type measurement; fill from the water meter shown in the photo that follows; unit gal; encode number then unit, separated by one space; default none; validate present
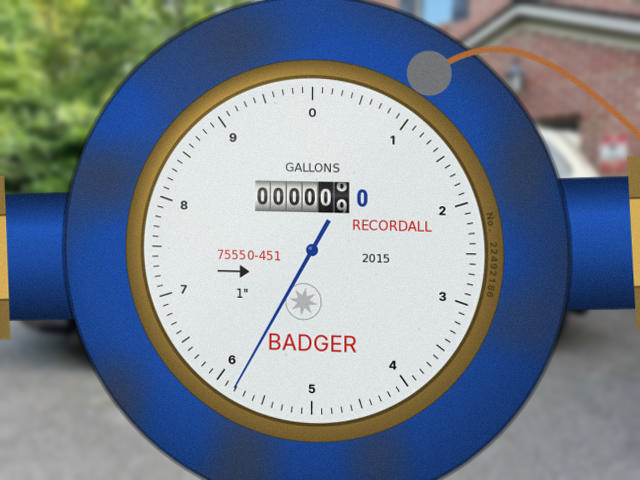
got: 85.8 gal
